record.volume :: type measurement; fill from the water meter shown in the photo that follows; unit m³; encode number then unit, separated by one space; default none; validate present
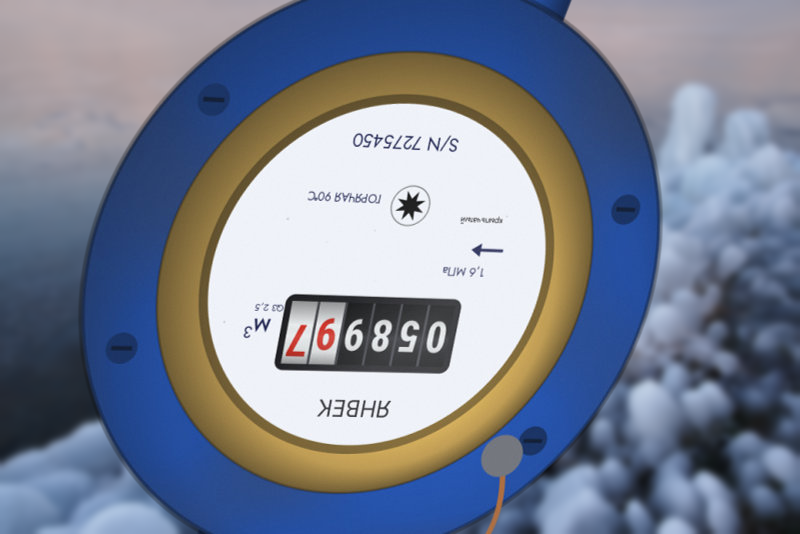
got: 589.97 m³
